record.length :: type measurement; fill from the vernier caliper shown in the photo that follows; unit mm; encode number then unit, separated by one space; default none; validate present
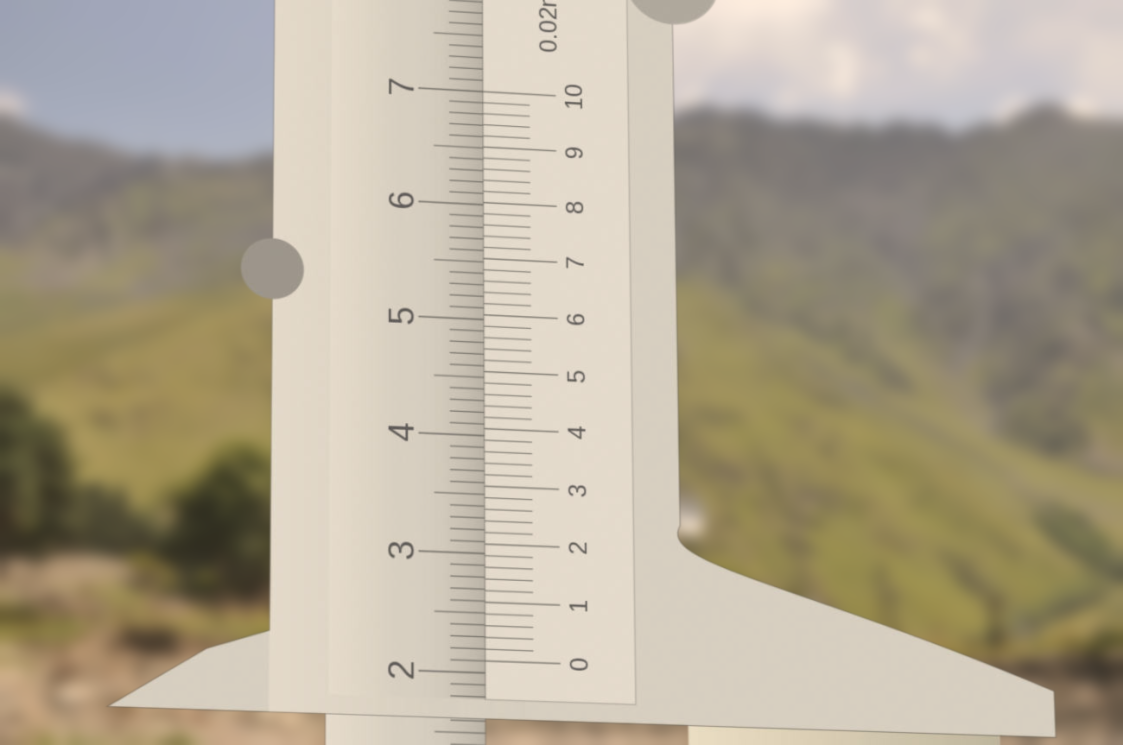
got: 21.0 mm
